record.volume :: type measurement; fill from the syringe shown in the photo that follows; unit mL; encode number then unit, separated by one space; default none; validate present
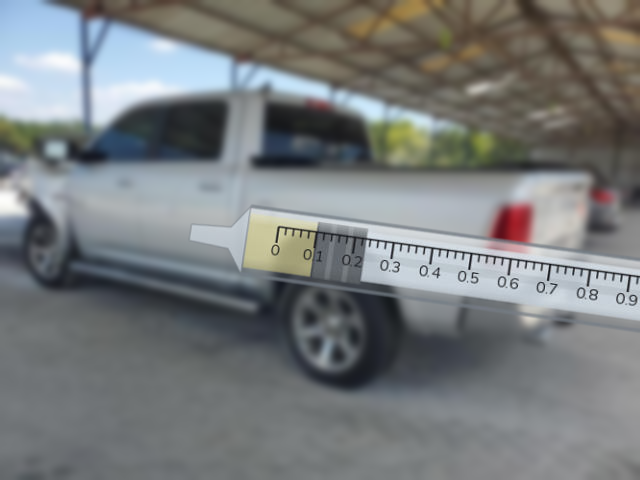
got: 0.1 mL
